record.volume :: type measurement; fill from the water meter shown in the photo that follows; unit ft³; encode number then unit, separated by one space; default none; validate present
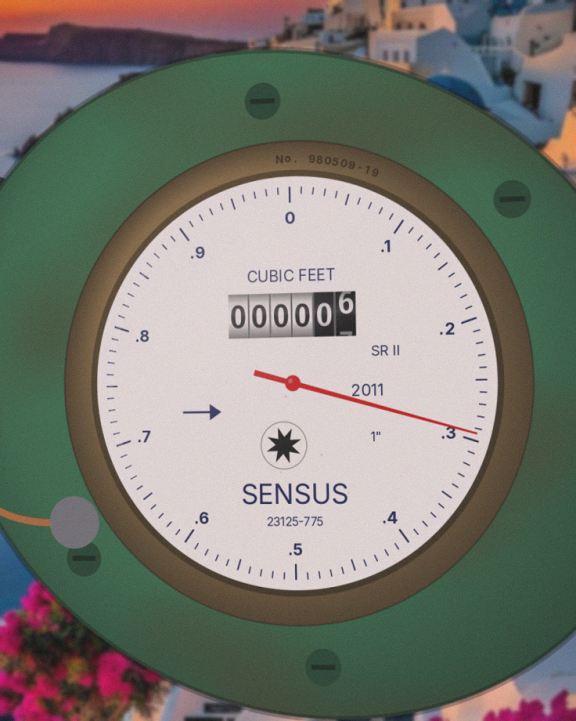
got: 6.29 ft³
